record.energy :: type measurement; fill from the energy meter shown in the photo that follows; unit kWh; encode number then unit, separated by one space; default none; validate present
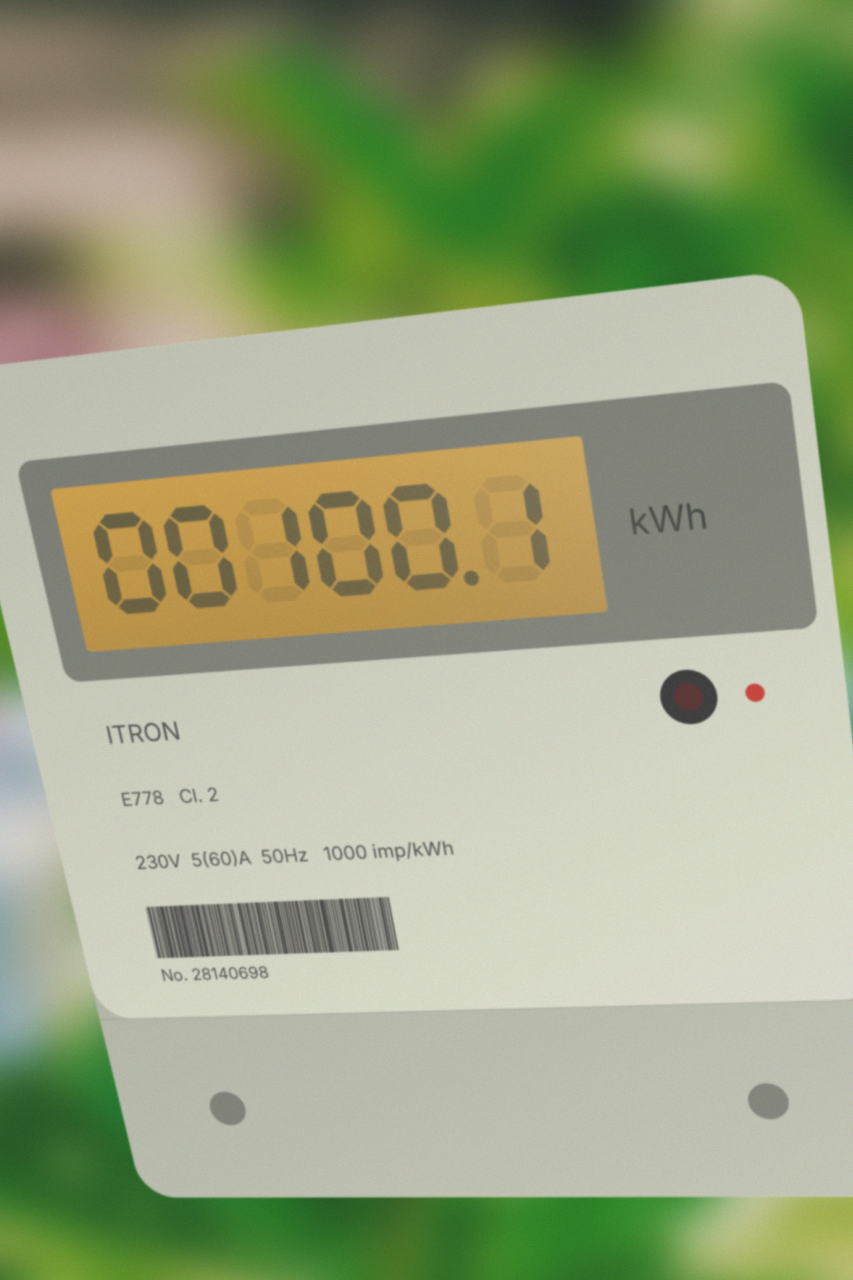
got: 100.1 kWh
